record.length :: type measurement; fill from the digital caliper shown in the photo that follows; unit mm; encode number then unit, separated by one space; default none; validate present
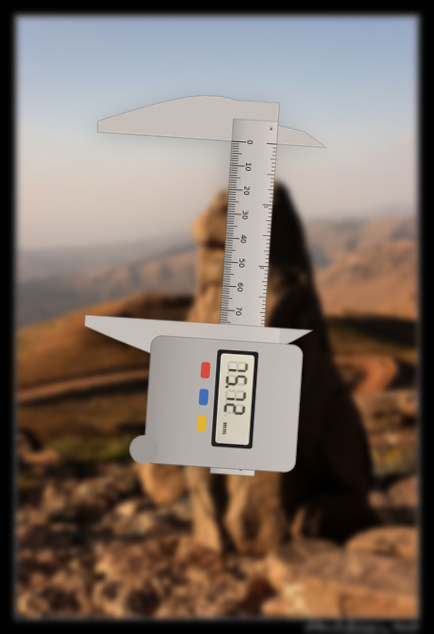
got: 75.72 mm
